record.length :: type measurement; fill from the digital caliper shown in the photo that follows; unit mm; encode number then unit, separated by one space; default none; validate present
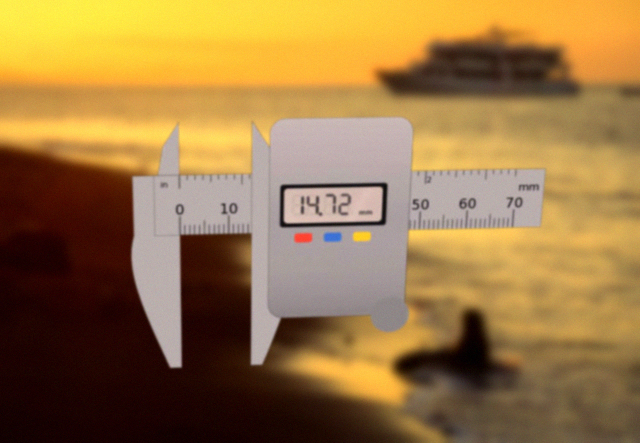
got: 14.72 mm
